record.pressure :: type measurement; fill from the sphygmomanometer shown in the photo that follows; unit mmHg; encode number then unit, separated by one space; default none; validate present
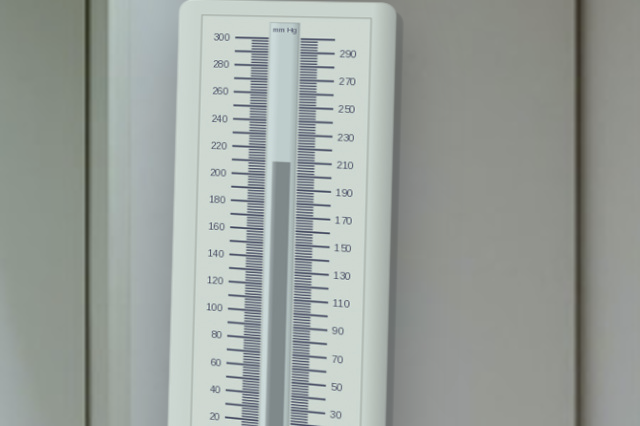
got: 210 mmHg
